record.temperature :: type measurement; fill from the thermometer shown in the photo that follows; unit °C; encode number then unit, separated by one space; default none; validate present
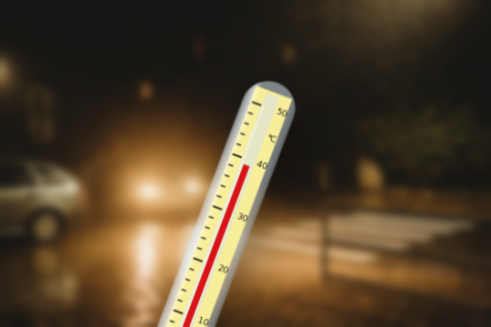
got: 39 °C
